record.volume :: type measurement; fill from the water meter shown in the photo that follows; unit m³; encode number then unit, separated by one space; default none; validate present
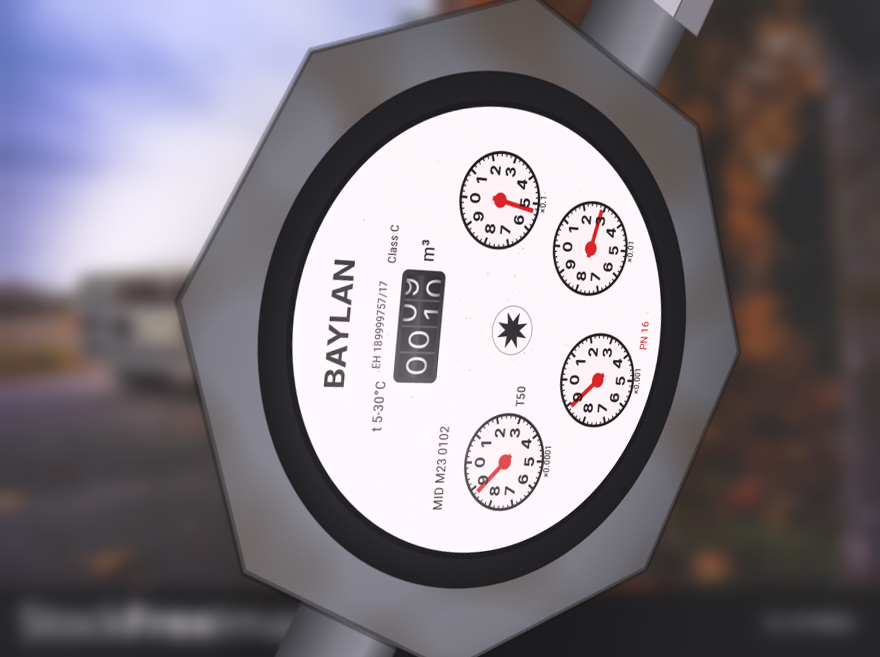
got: 9.5288 m³
